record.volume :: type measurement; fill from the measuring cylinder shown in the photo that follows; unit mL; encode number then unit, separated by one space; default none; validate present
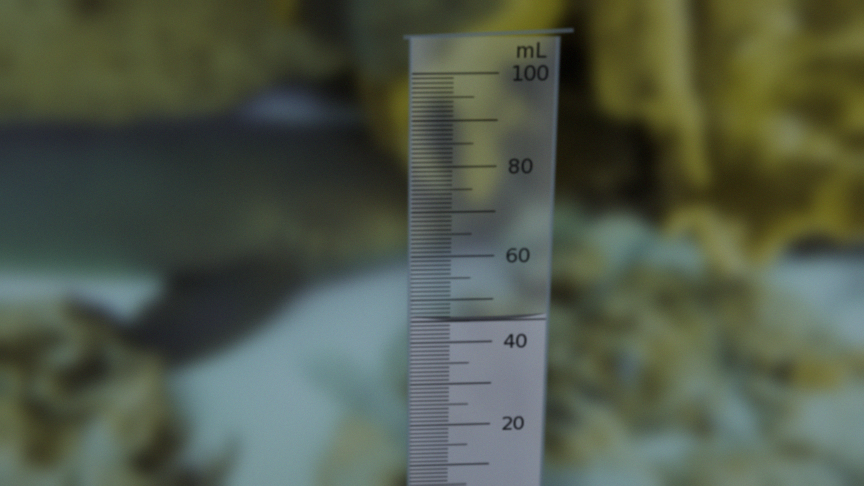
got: 45 mL
